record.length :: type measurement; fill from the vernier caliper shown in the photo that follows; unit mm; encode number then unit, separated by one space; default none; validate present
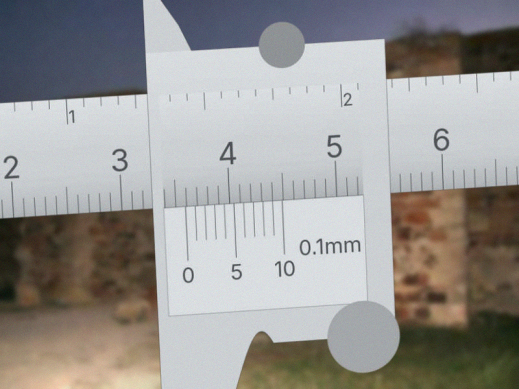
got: 35.9 mm
